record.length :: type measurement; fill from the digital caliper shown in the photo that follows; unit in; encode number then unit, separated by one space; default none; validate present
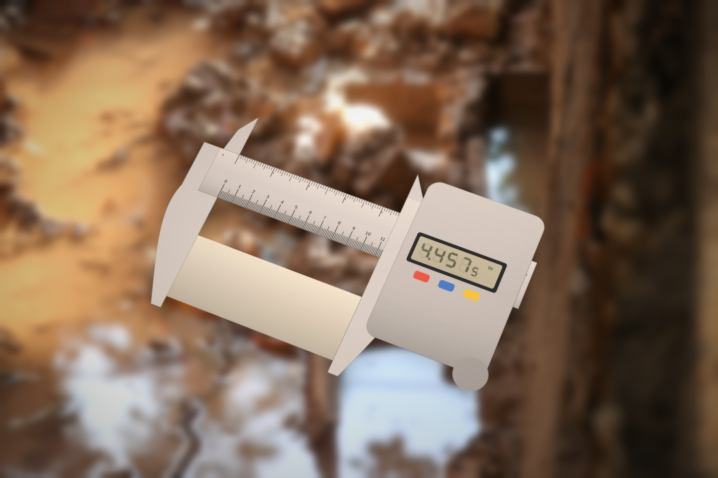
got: 4.4575 in
